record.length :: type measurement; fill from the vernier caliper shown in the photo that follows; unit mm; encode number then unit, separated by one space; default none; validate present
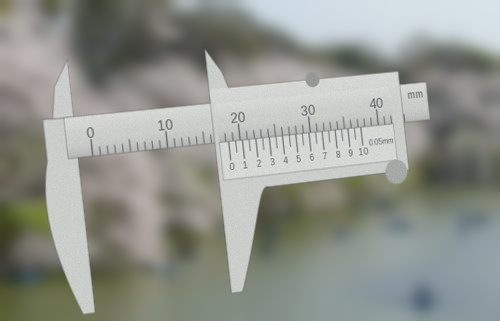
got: 18.4 mm
